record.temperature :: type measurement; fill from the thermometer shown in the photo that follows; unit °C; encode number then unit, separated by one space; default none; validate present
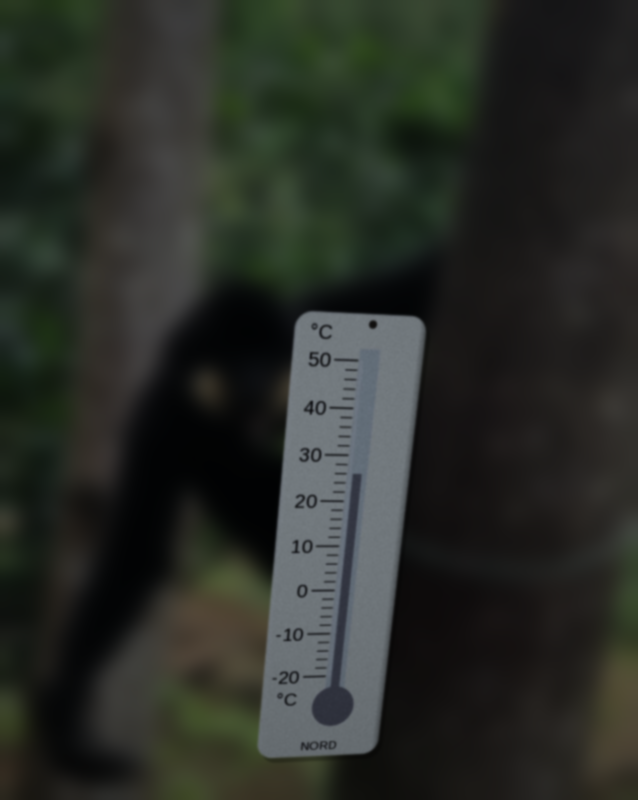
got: 26 °C
